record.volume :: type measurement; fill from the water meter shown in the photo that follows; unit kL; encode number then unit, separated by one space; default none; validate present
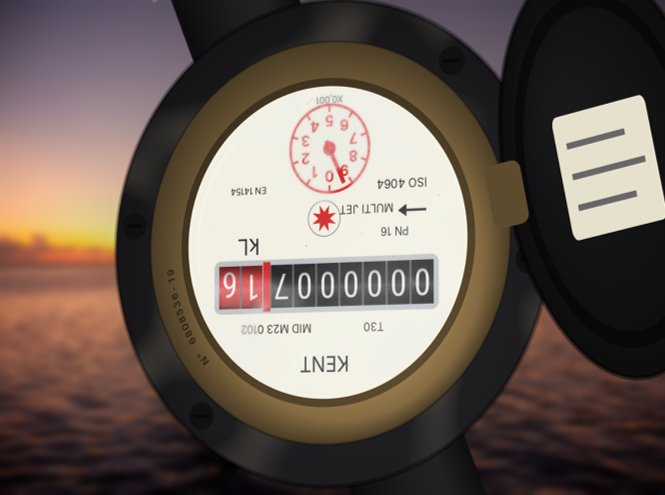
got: 7.159 kL
